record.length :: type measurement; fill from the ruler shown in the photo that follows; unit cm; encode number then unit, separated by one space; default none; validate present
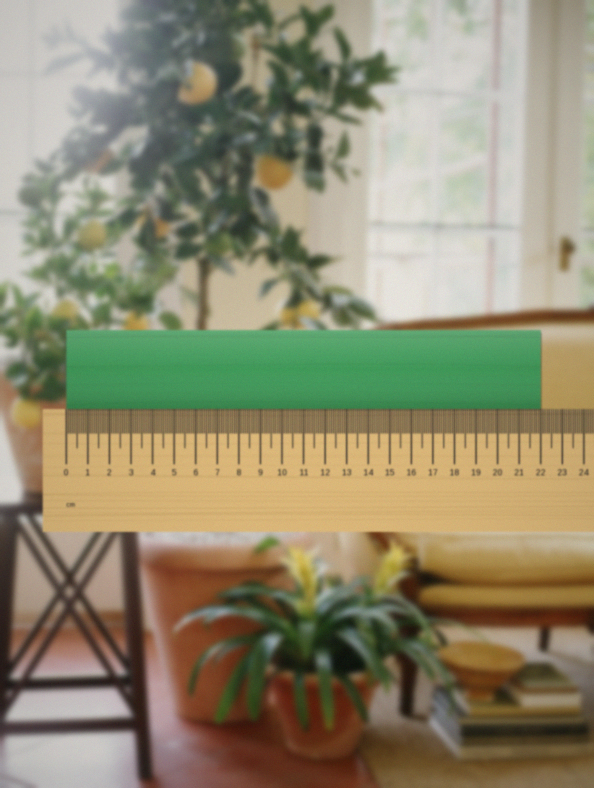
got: 22 cm
